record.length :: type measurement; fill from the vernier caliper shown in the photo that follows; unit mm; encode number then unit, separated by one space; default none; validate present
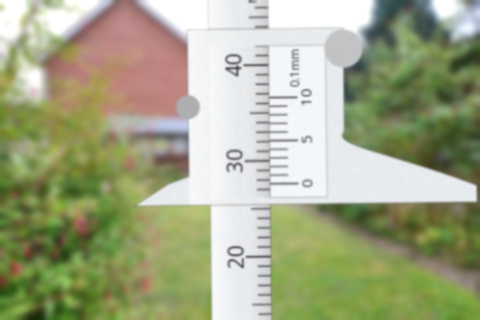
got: 27.6 mm
